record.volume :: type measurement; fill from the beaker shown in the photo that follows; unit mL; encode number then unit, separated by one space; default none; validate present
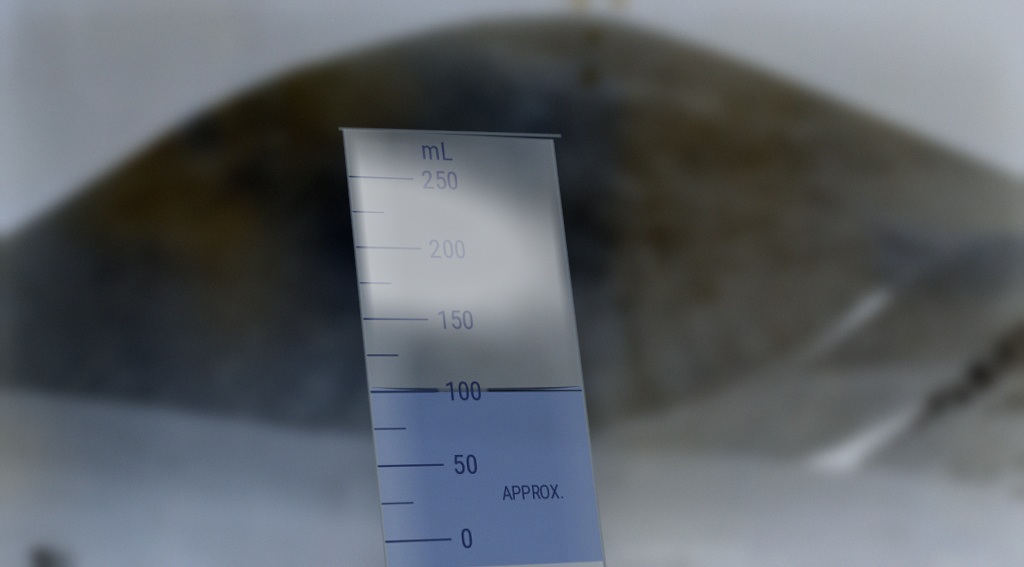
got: 100 mL
